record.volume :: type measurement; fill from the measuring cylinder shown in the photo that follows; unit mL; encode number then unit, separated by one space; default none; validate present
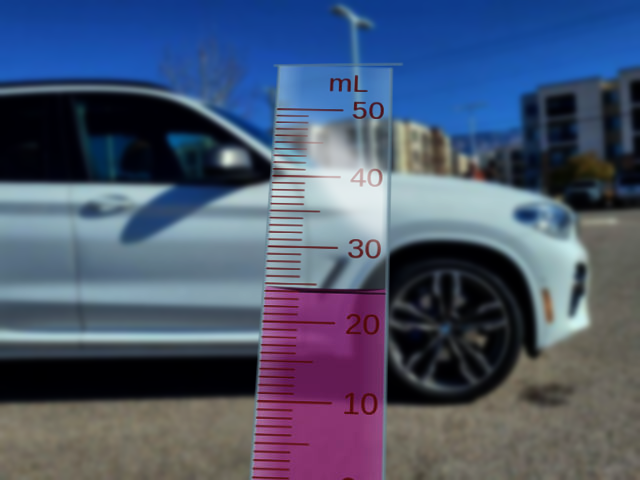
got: 24 mL
